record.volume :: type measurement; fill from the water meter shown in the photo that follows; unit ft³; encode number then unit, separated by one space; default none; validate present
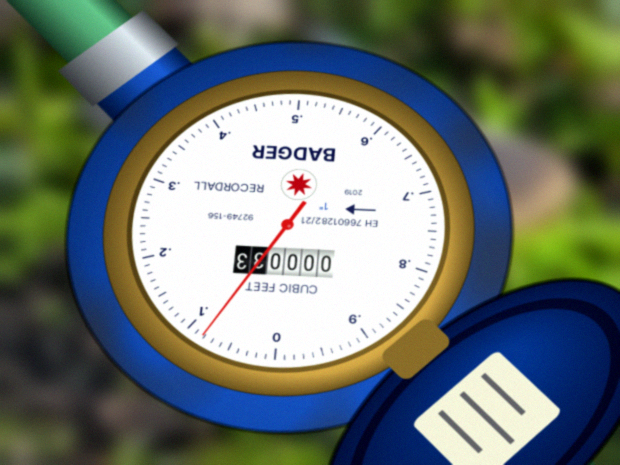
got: 33.08 ft³
